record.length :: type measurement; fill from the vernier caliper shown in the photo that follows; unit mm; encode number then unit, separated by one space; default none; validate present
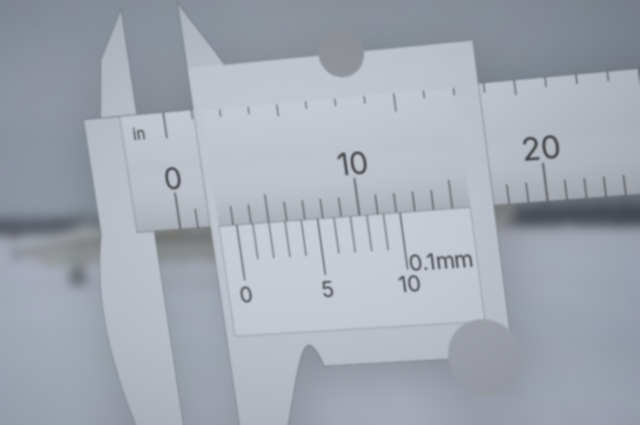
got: 3.2 mm
